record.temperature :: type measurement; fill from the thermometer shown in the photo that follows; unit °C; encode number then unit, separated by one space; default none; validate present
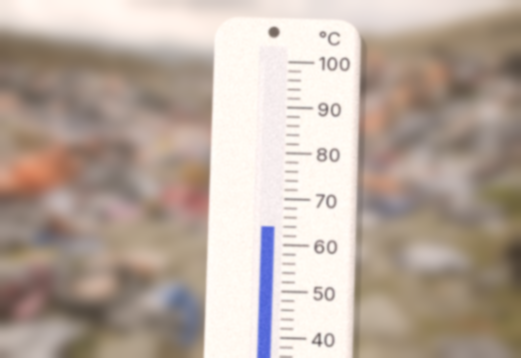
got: 64 °C
